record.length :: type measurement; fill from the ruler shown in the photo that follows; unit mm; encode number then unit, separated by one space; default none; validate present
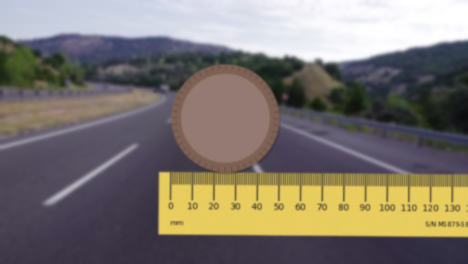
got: 50 mm
